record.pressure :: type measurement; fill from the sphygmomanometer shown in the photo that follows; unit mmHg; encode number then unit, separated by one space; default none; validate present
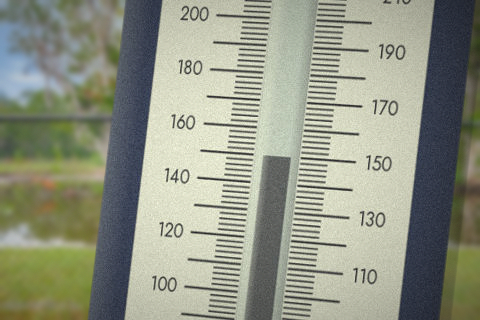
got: 150 mmHg
